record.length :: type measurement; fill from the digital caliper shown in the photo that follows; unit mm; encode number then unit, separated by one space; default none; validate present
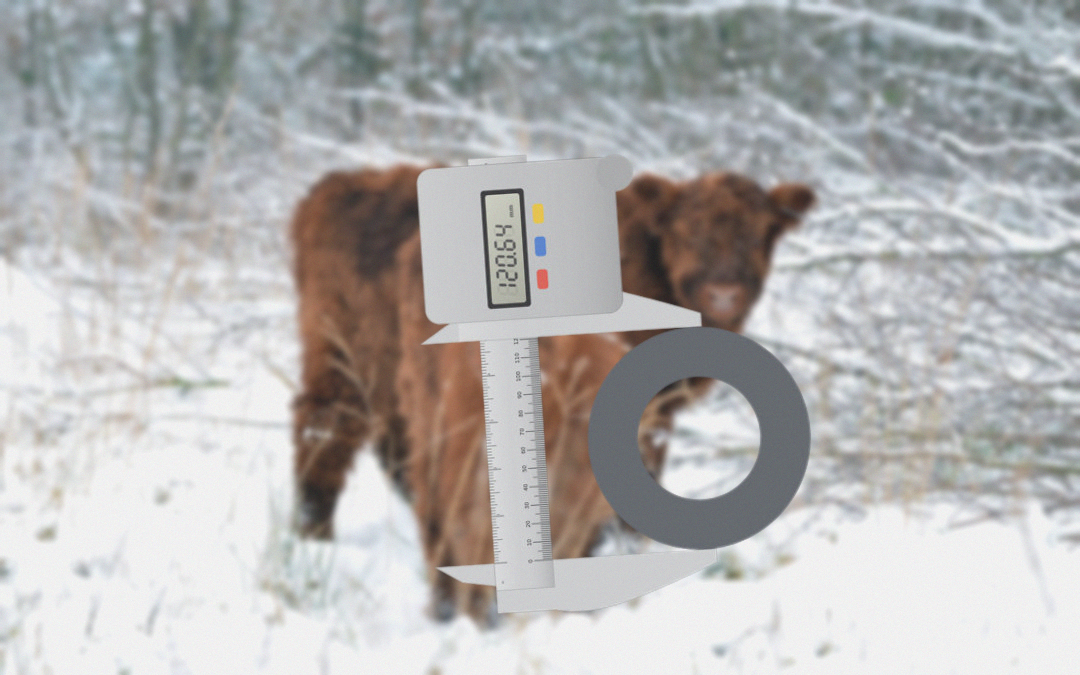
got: 120.64 mm
